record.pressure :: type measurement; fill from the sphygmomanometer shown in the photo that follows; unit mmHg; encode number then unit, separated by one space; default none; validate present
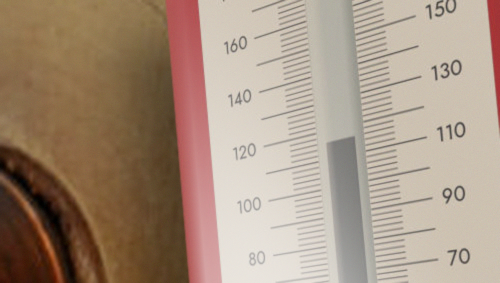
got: 116 mmHg
